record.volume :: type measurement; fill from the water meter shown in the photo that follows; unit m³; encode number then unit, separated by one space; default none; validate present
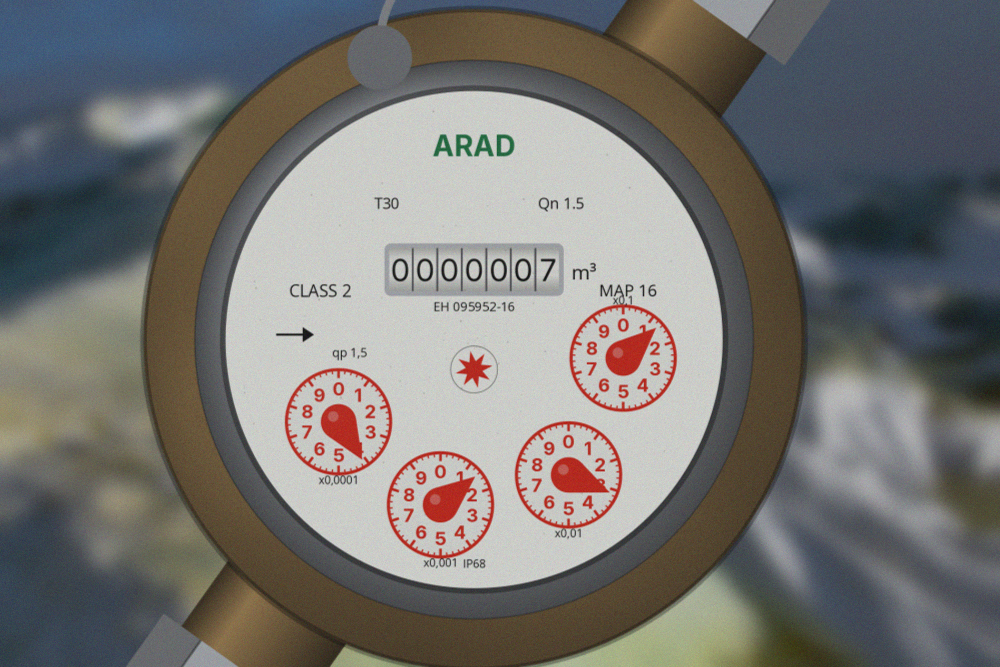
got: 7.1314 m³
